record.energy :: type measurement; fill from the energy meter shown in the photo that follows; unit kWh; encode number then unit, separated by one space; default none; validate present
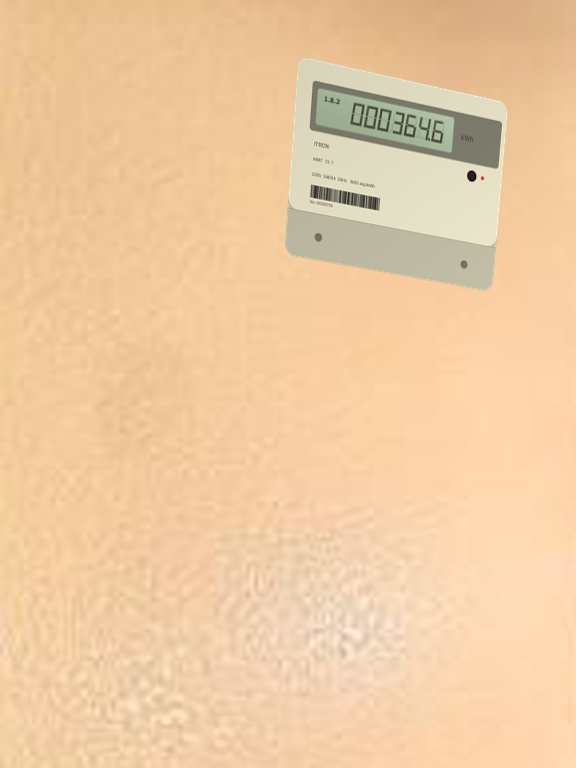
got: 364.6 kWh
